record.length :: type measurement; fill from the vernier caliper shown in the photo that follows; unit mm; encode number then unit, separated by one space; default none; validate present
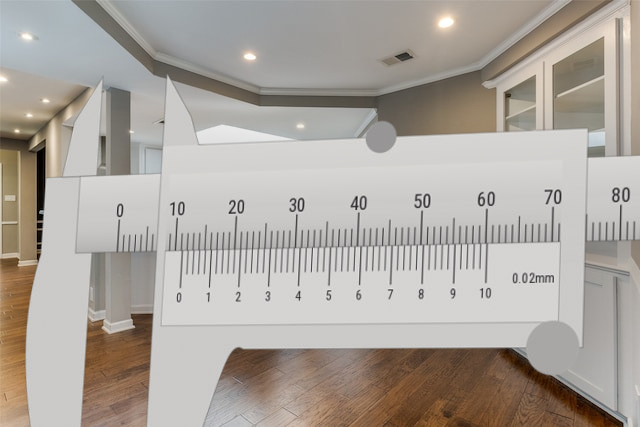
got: 11.2 mm
